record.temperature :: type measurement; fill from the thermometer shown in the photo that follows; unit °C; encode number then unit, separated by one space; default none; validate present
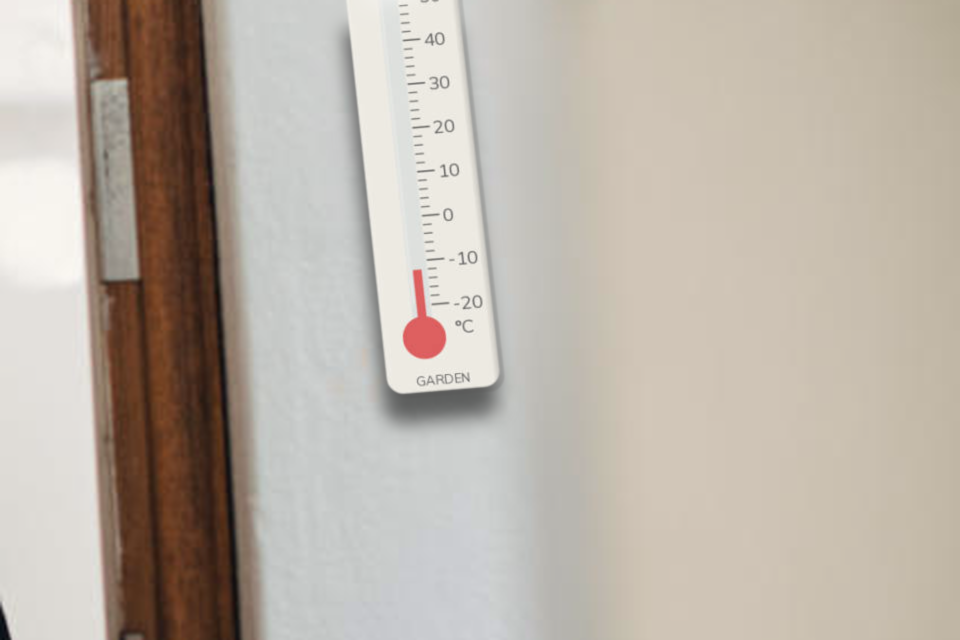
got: -12 °C
